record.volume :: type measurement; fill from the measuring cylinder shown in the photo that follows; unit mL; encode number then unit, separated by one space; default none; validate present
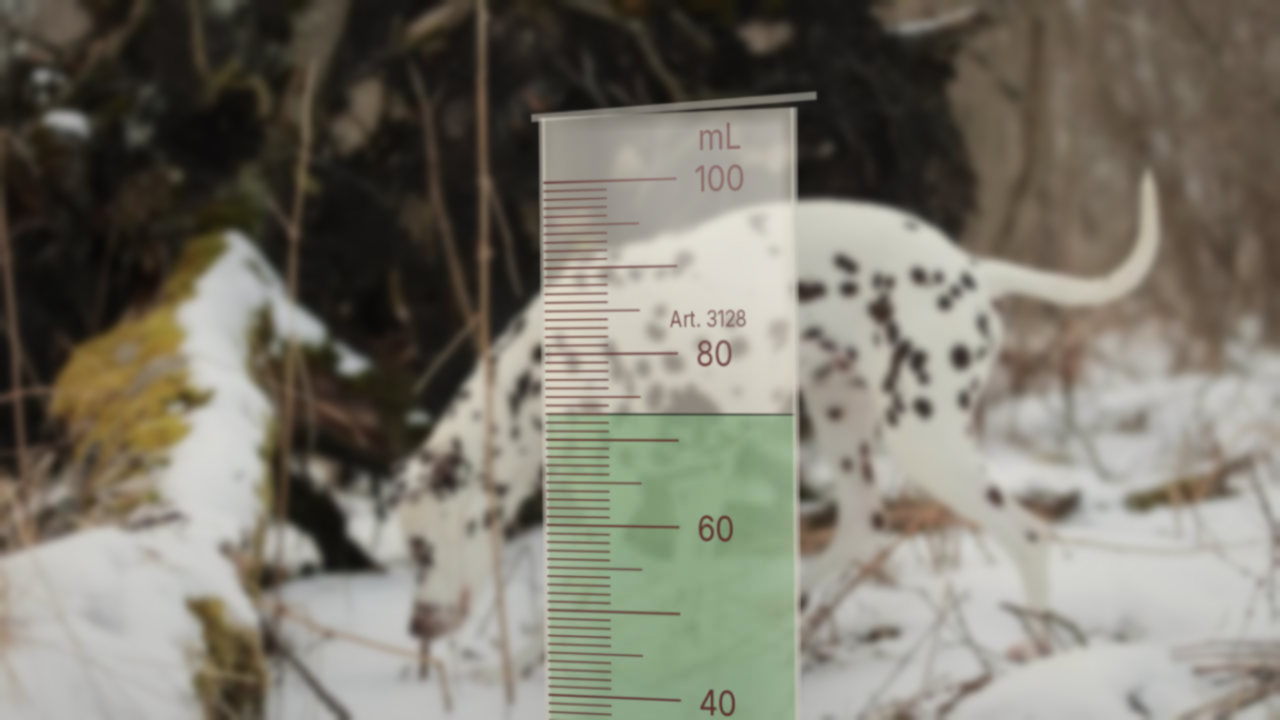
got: 73 mL
